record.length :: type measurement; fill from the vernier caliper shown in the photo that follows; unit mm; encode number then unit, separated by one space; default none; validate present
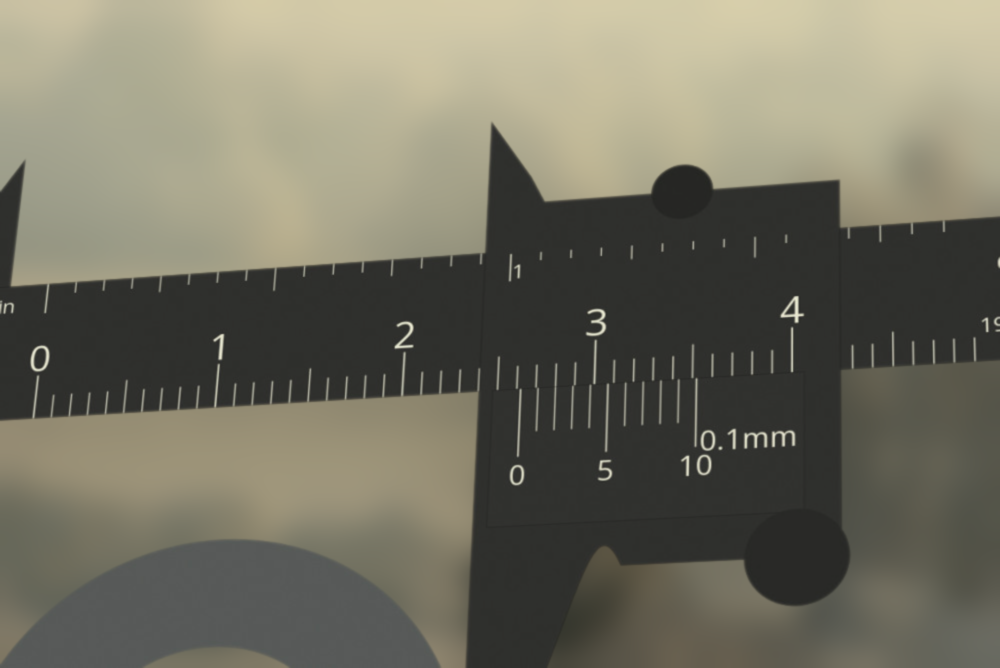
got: 26.2 mm
